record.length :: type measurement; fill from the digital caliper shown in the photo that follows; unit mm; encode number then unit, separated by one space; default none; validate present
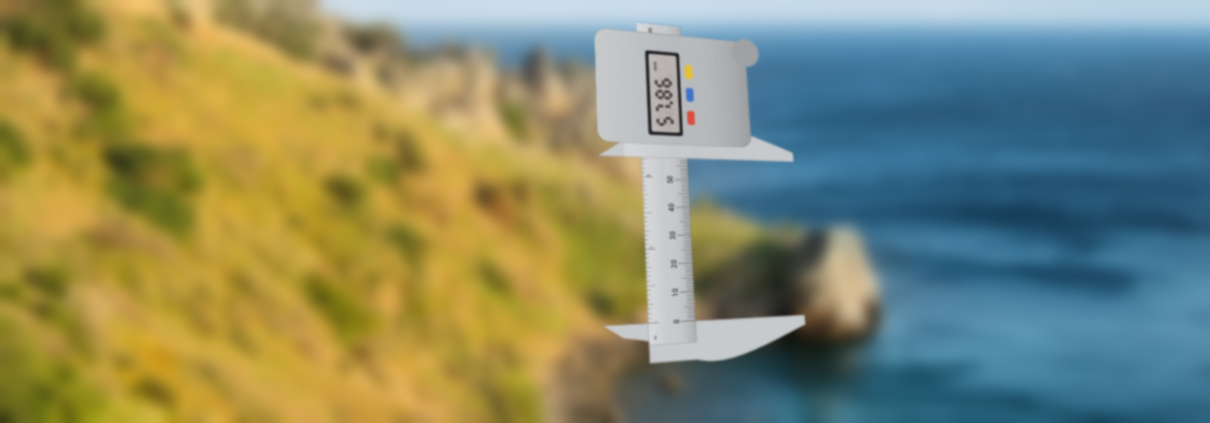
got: 57.86 mm
